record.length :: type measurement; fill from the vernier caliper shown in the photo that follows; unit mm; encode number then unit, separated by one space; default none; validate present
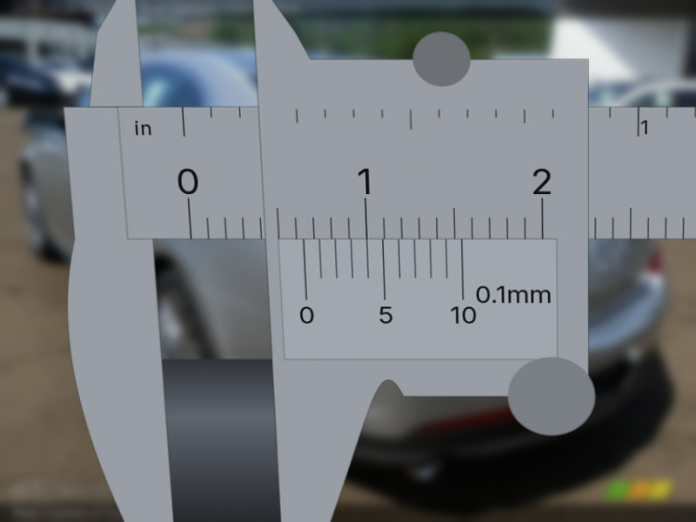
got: 6.4 mm
